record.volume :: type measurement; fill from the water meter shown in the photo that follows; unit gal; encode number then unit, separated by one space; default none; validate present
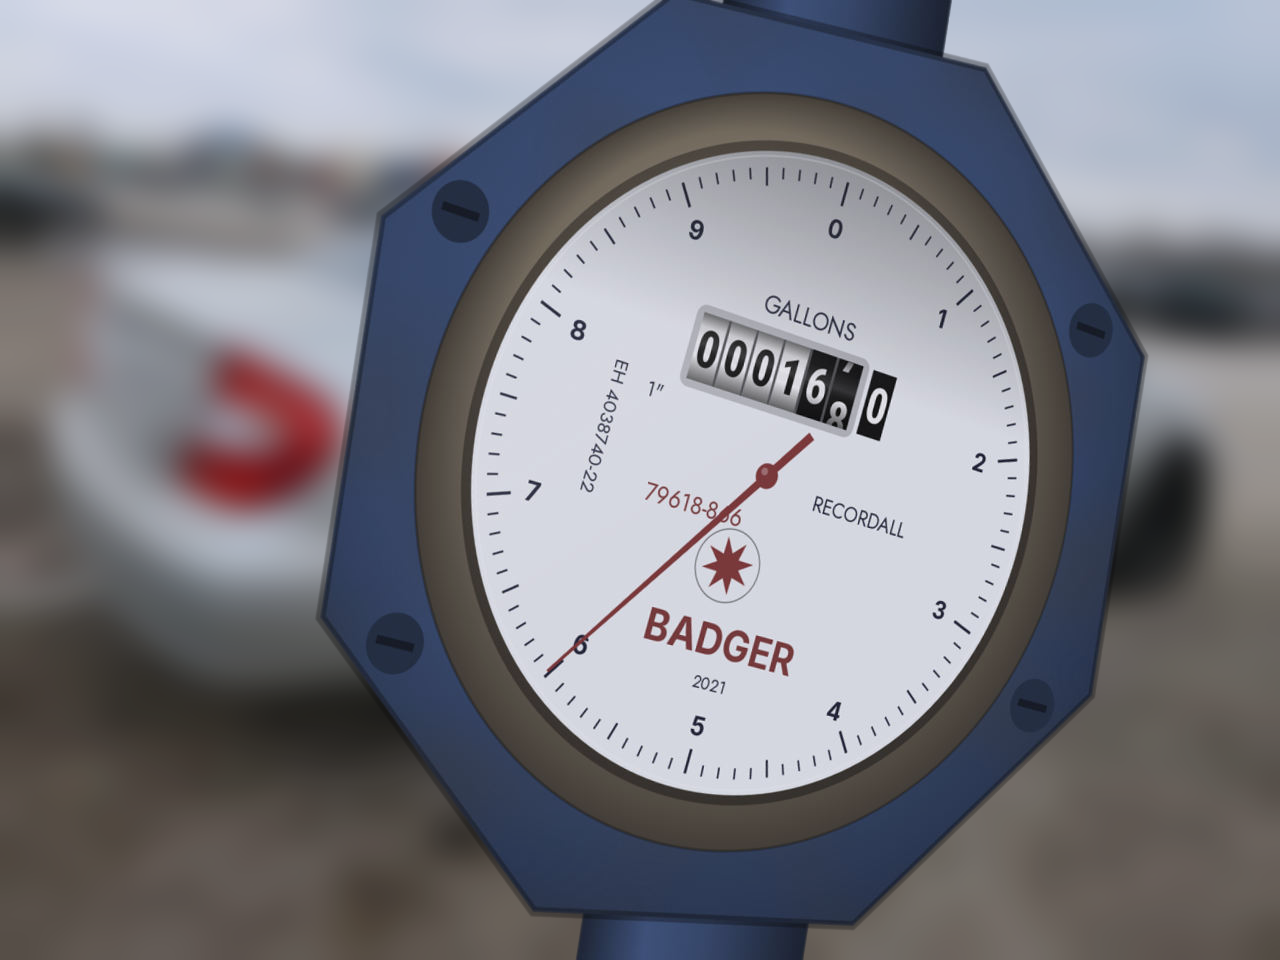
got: 1676.0 gal
